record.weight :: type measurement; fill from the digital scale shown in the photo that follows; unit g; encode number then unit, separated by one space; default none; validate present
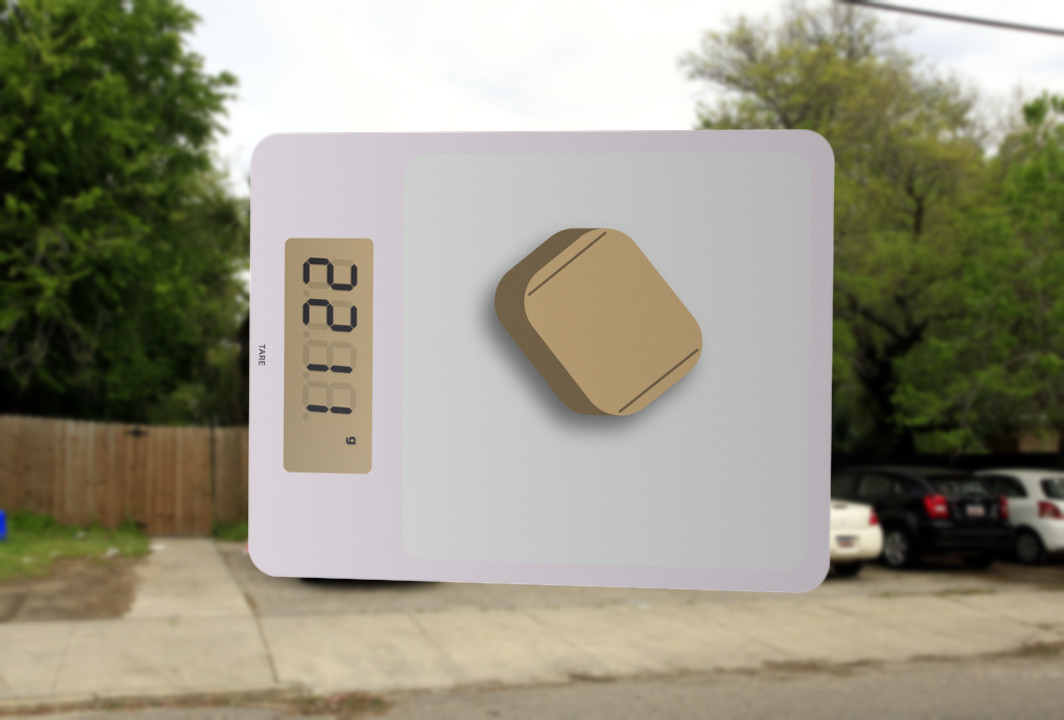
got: 2211 g
